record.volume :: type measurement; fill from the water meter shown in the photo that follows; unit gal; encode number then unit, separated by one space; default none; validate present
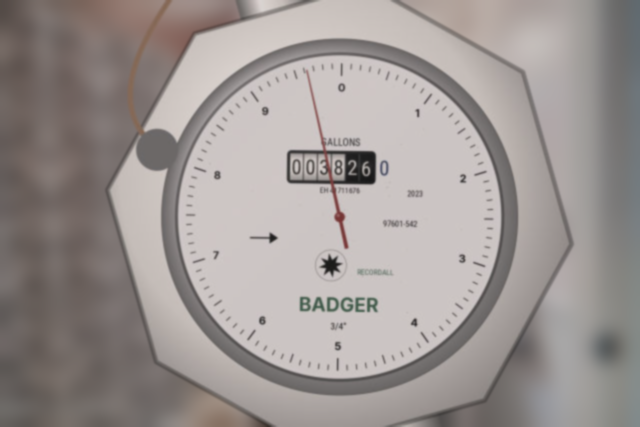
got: 38259.6 gal
